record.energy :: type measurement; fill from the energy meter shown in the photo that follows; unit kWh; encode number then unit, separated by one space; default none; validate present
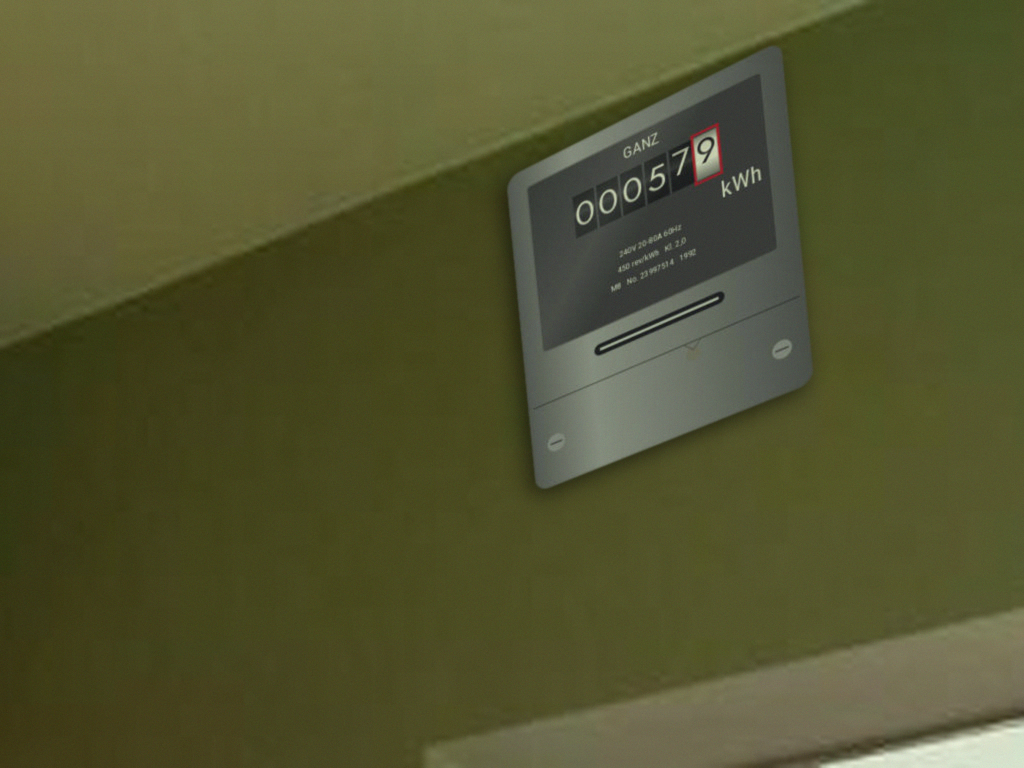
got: 57.9 kWh
